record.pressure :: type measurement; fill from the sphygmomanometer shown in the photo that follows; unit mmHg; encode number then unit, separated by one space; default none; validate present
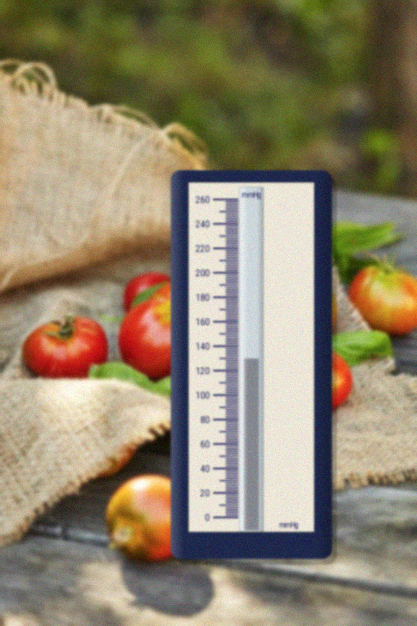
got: 130 mmHg
